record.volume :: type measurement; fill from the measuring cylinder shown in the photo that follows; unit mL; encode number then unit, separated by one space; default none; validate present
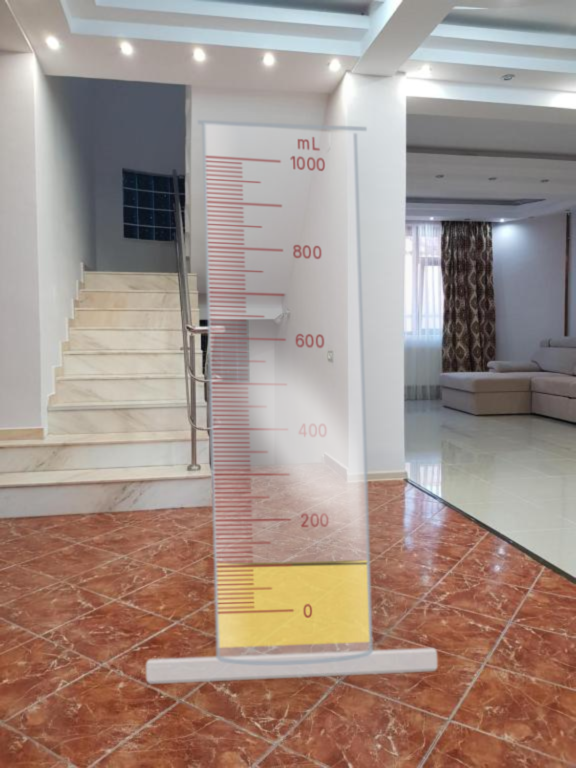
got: 100 mL
